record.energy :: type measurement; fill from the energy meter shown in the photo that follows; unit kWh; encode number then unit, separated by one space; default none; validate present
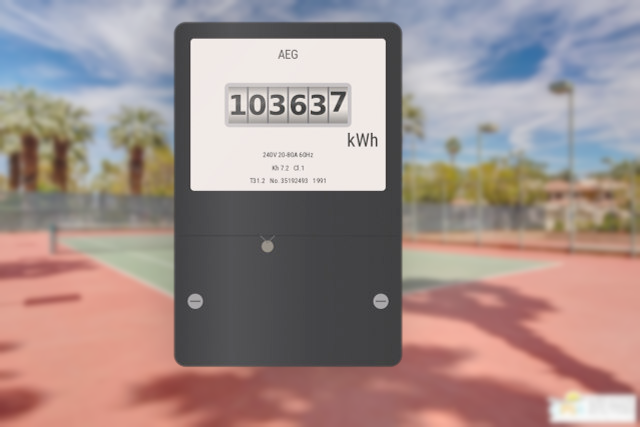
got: 103637 kWh
